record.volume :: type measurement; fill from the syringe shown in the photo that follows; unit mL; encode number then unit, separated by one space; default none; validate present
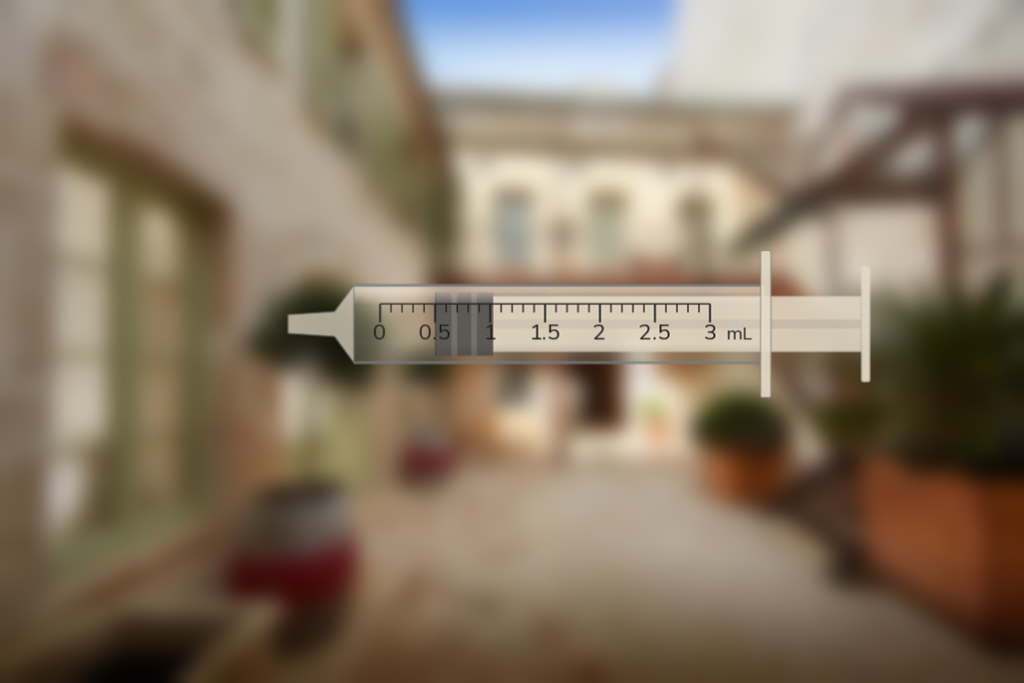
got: 0.5 mL
